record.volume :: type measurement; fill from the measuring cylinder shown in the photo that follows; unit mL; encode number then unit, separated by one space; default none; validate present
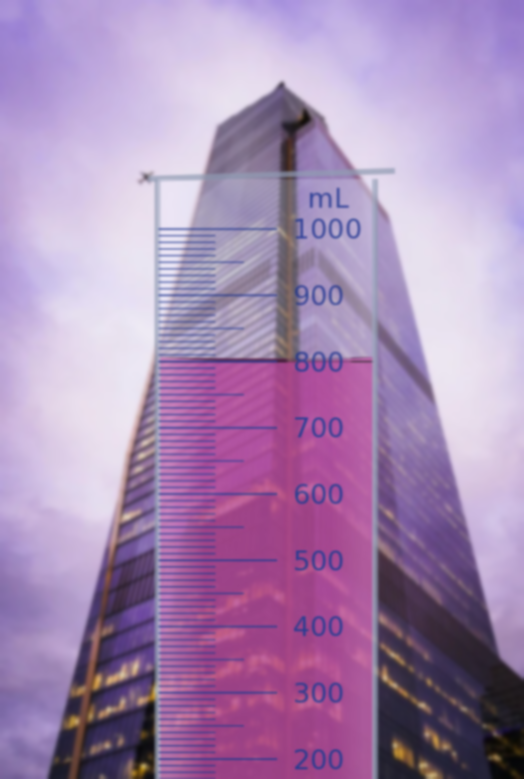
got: 800 mL
